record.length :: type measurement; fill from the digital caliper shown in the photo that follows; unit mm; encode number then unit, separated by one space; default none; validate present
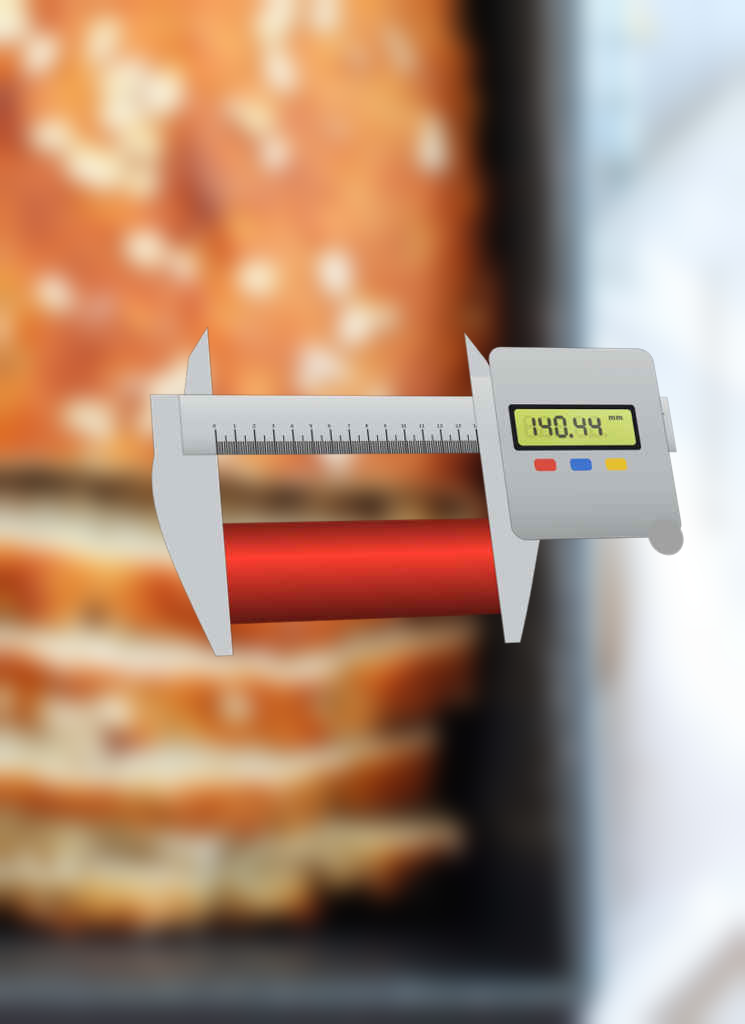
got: 140.44 mm
